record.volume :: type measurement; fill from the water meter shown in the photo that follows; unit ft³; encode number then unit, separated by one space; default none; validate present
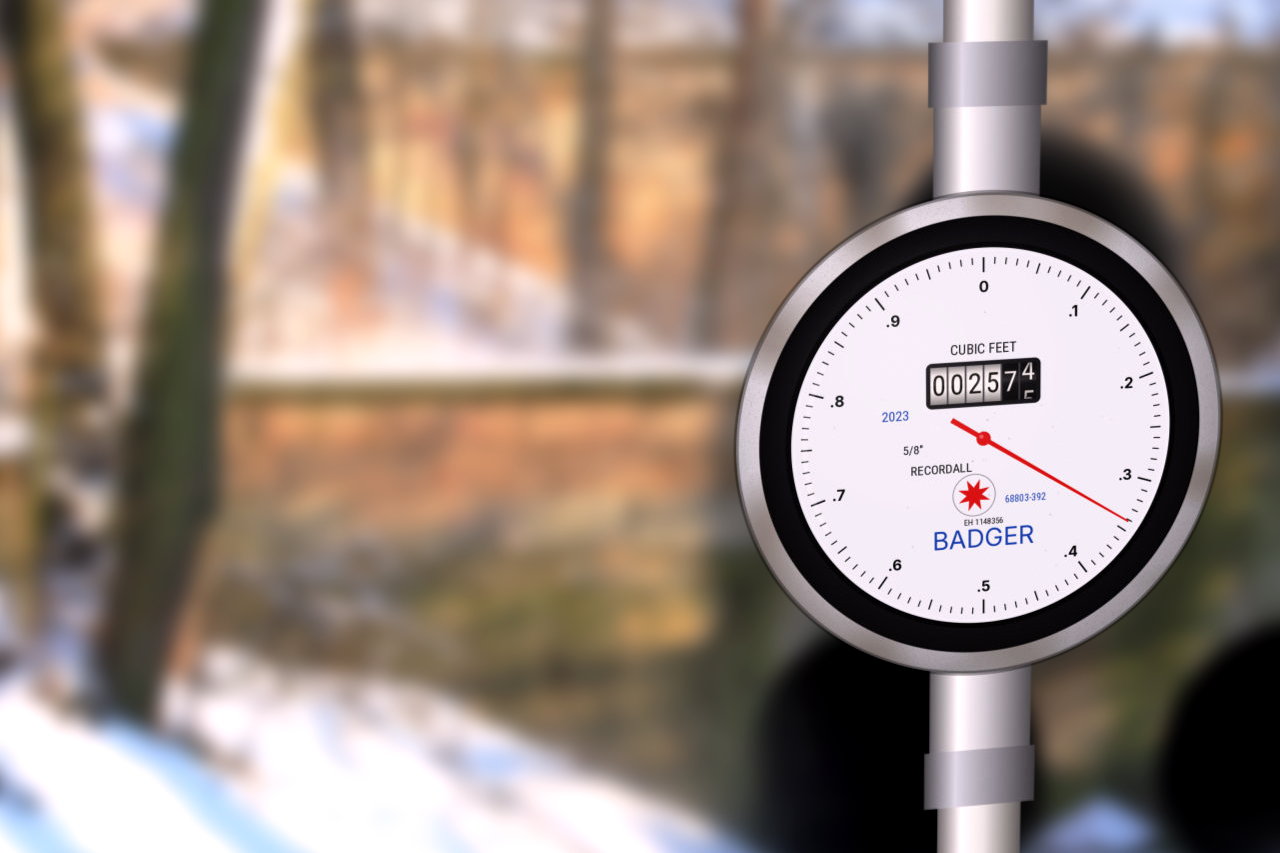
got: 2574.34 ft³
